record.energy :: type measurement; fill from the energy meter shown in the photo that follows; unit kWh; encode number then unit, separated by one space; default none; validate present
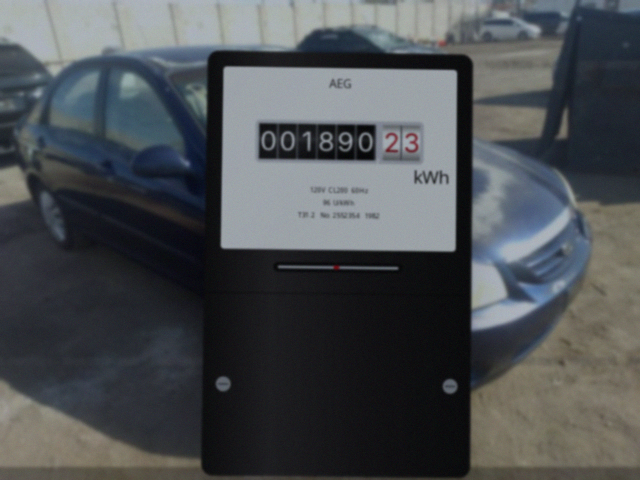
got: 1890.23 kWh
